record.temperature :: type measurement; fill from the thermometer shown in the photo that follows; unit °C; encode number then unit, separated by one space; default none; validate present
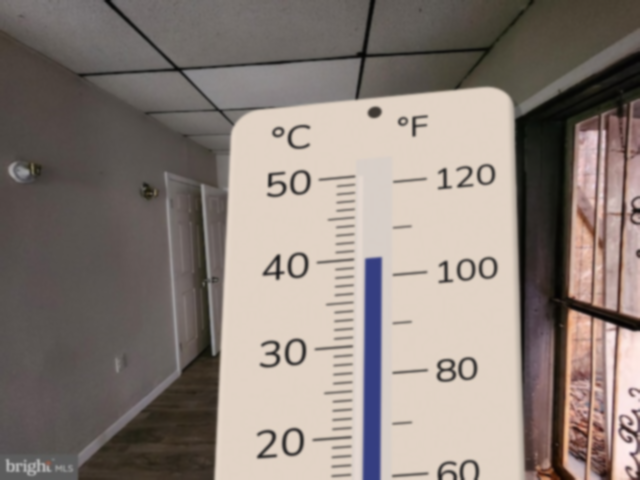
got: 40 °C
